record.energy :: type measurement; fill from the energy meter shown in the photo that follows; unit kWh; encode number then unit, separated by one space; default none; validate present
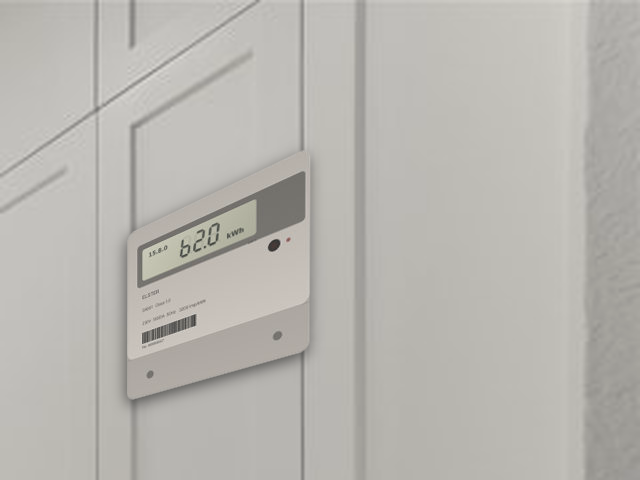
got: 62.0 kWh
